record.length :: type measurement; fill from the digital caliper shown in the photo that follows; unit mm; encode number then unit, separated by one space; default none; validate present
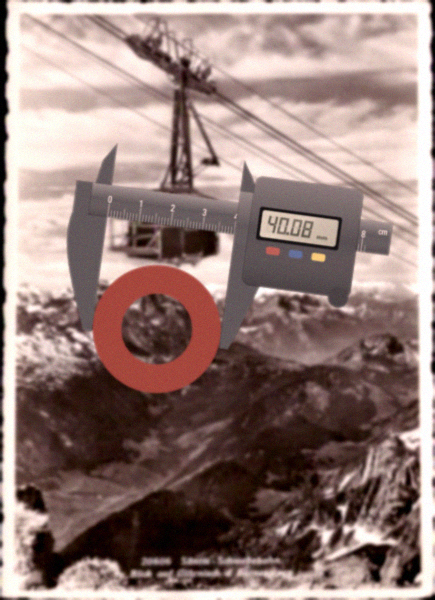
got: 40.08 mm
